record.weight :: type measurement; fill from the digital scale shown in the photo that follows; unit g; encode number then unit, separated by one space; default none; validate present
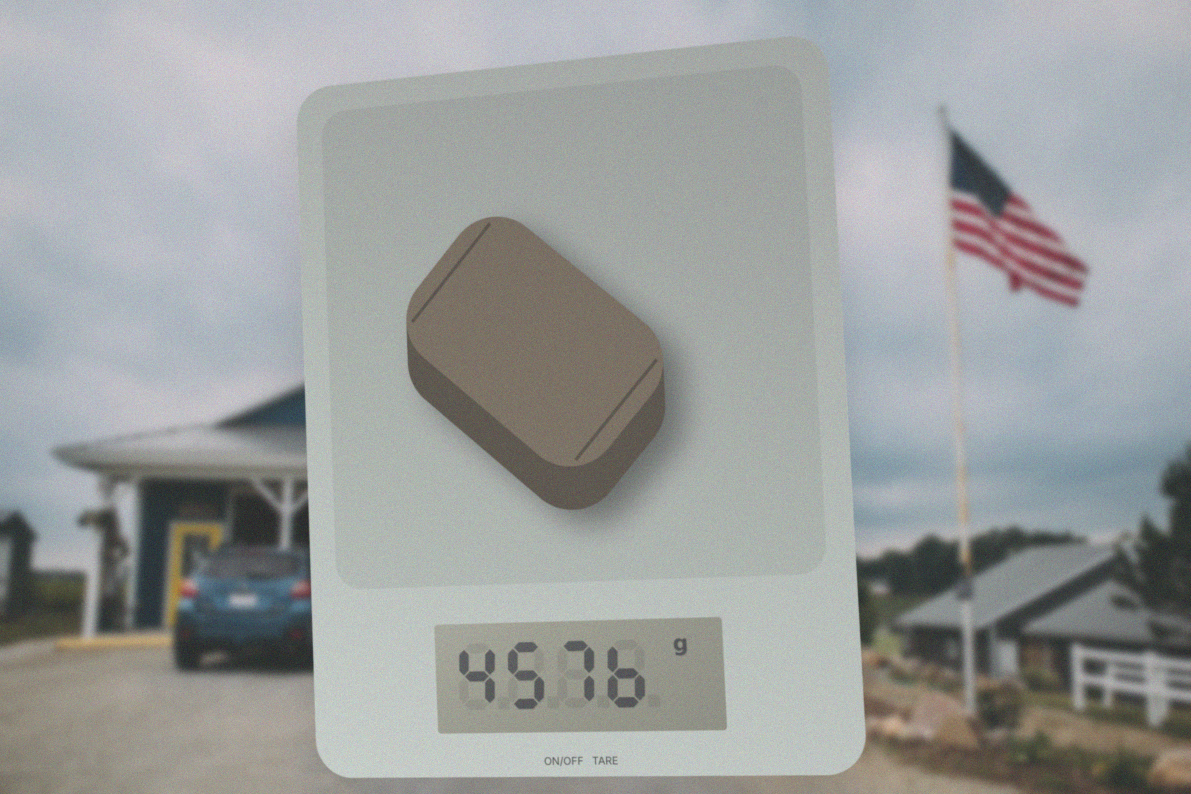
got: 4576 g
